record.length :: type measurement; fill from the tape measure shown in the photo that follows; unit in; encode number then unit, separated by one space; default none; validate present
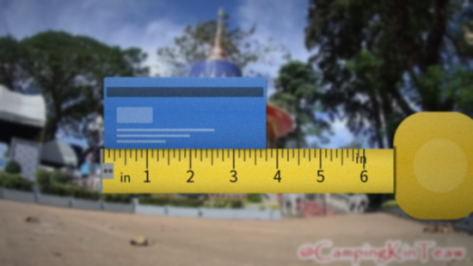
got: 3.75 in
